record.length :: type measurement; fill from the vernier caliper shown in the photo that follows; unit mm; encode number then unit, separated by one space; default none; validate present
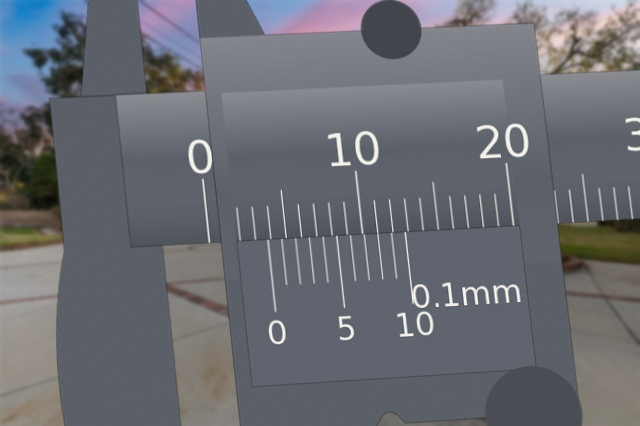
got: 3.8 mm
